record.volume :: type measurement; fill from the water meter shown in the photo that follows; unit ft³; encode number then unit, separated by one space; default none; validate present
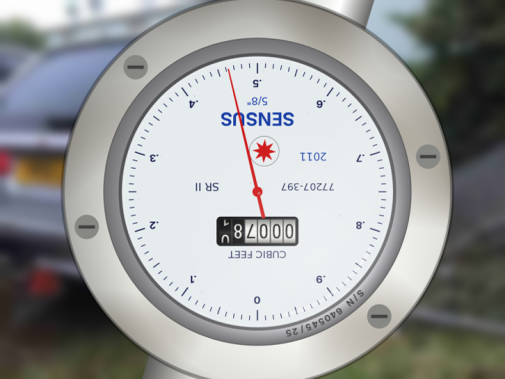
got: 780.46 ft³
